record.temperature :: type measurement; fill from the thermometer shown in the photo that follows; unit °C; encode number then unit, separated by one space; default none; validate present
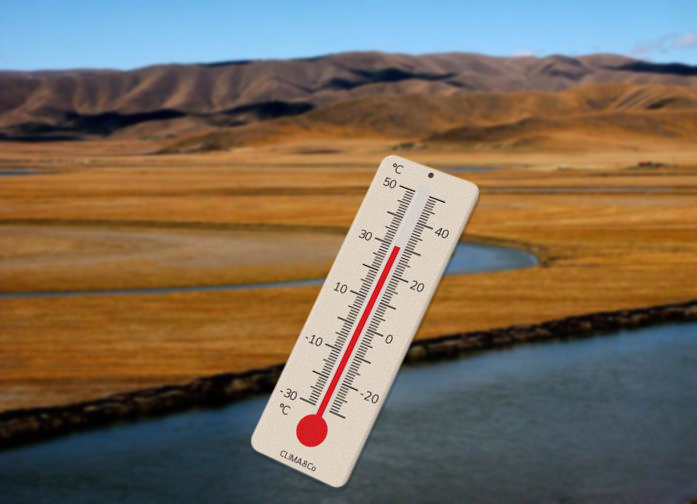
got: 30 °C
